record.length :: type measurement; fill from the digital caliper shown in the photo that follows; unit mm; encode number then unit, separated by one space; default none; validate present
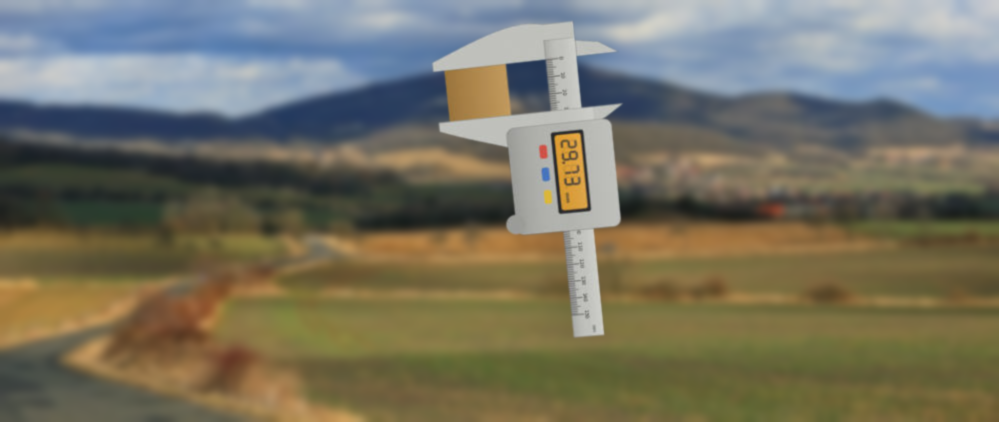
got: 29.73 mm
